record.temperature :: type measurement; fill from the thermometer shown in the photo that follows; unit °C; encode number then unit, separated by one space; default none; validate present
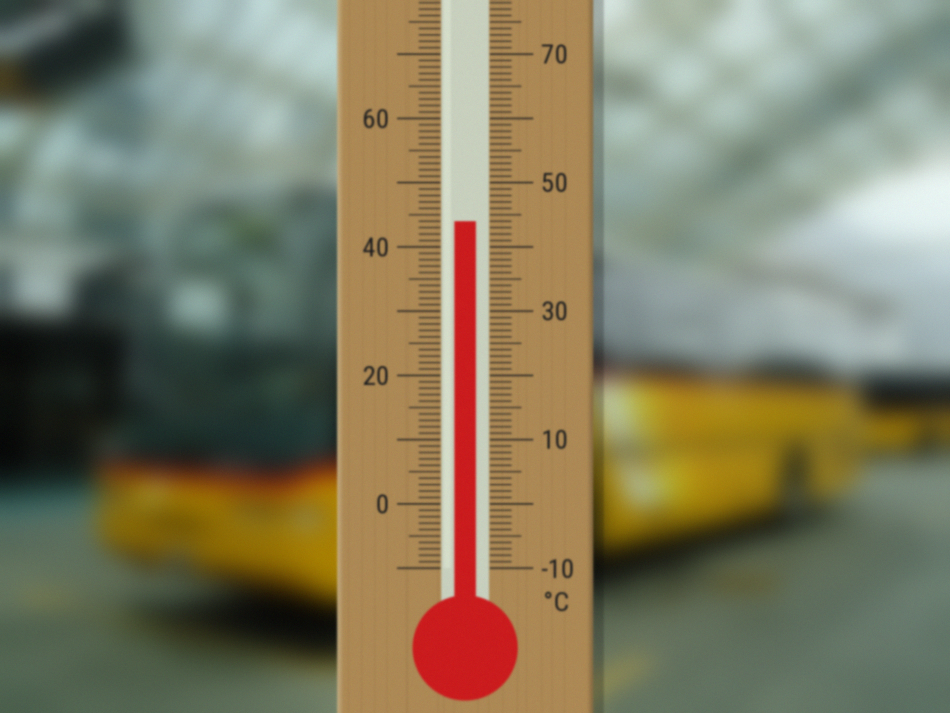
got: 44 °C
